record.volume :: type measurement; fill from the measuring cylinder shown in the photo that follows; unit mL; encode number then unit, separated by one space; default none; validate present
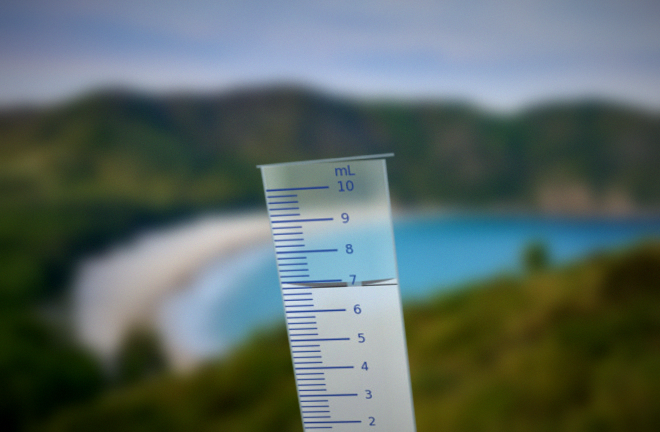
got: 6.8 mL
